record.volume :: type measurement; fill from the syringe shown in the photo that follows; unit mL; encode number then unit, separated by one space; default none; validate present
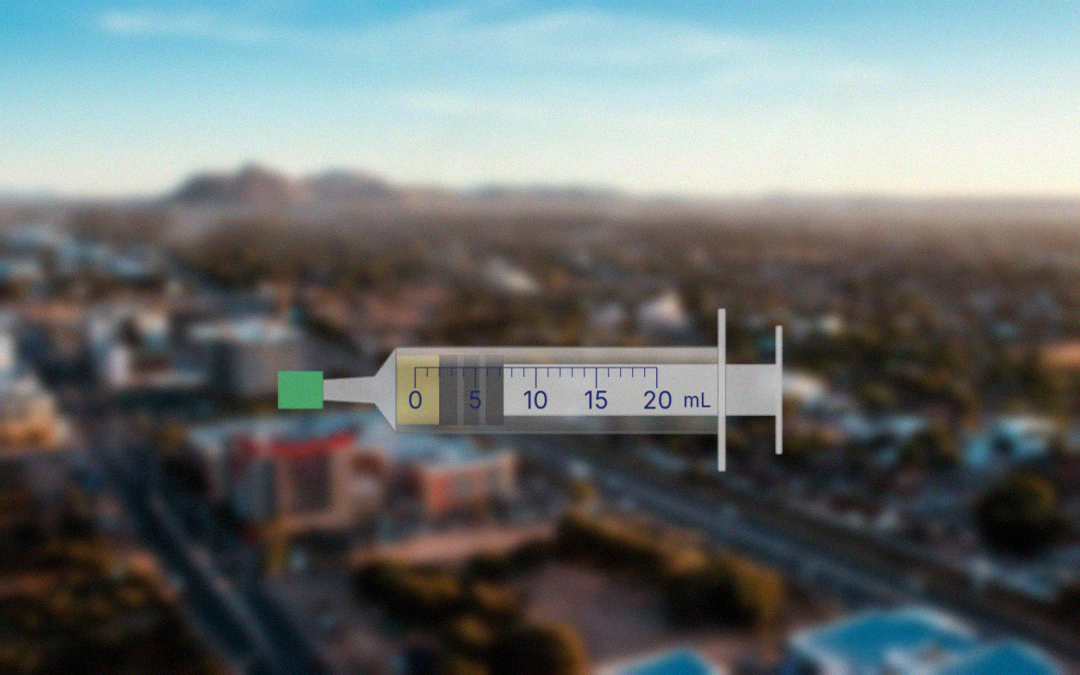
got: 2 mL
